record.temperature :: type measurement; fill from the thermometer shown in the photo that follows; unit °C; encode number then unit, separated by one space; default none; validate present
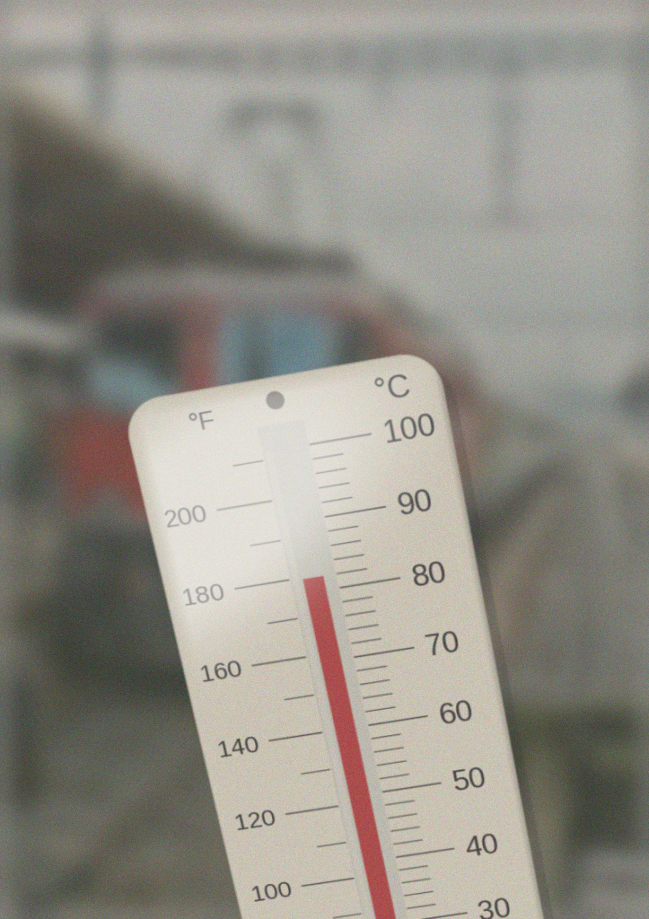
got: 82 °C
